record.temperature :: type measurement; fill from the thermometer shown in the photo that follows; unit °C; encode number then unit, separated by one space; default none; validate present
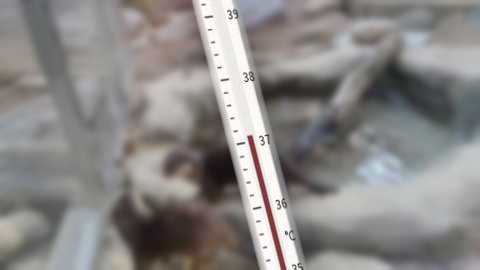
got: 37.1 °C
